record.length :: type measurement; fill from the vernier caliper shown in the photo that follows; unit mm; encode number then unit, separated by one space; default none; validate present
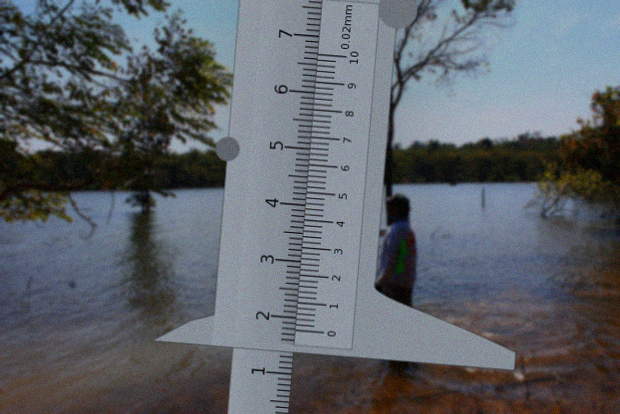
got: 17.8 mm
